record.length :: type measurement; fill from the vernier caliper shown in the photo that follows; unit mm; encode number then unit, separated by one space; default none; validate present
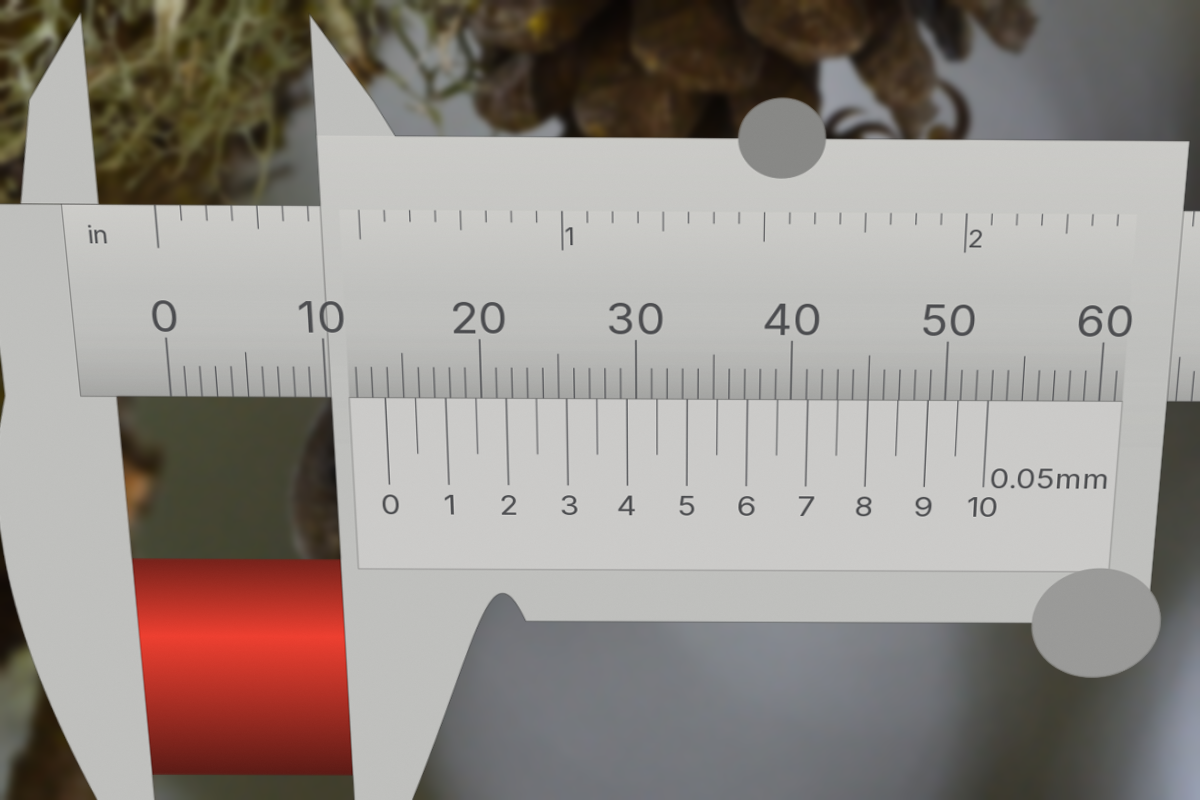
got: 13.8 mm
